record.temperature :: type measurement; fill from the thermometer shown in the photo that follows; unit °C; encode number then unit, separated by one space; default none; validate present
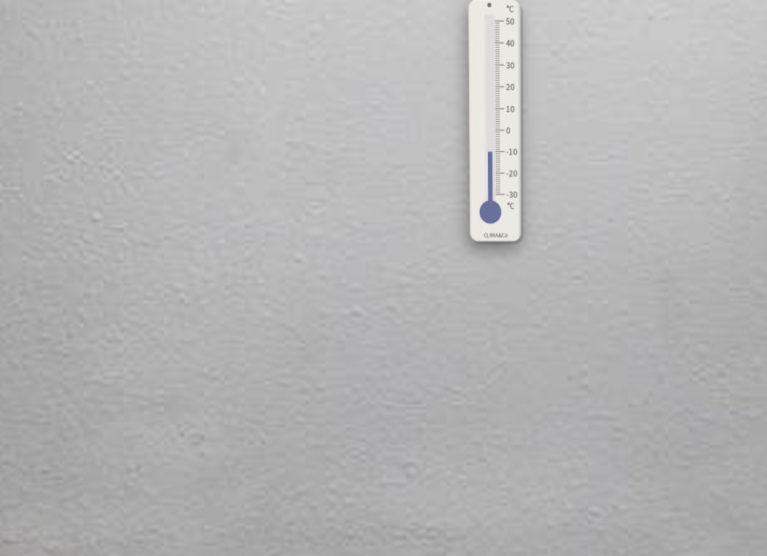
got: -10 °C
